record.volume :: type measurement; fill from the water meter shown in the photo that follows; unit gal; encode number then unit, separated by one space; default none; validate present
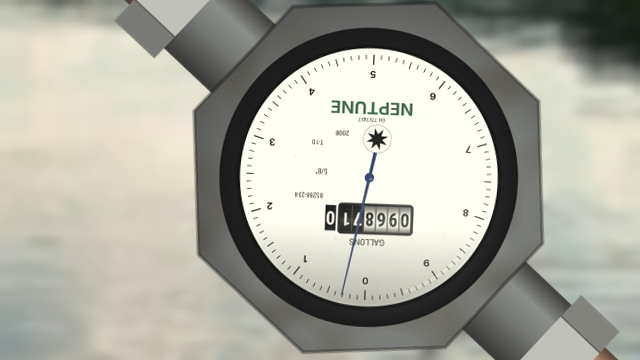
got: 968710.3 gal
